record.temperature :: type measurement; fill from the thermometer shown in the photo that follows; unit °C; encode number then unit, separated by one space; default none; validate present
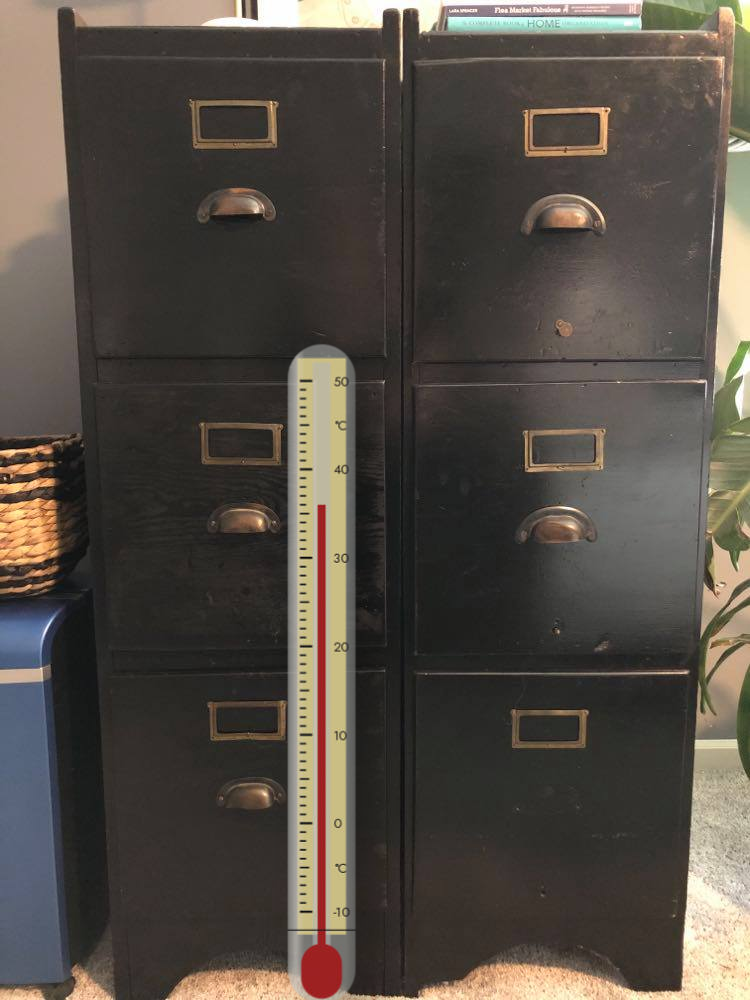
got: 36 °C
